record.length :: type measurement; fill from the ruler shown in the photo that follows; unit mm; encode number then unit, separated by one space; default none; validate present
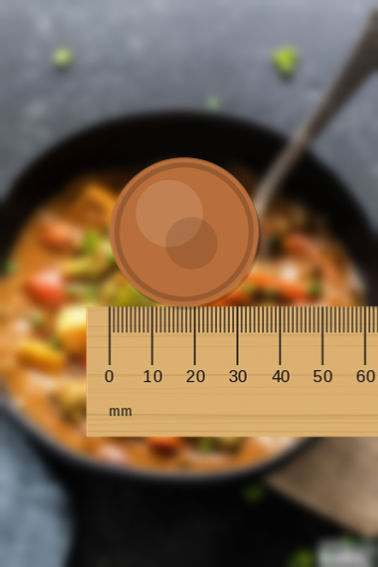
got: 35 mm
